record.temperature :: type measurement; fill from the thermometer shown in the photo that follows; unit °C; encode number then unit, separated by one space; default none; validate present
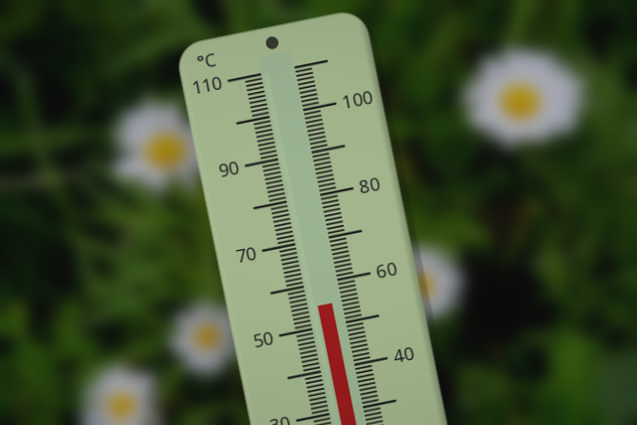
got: 55 °C
